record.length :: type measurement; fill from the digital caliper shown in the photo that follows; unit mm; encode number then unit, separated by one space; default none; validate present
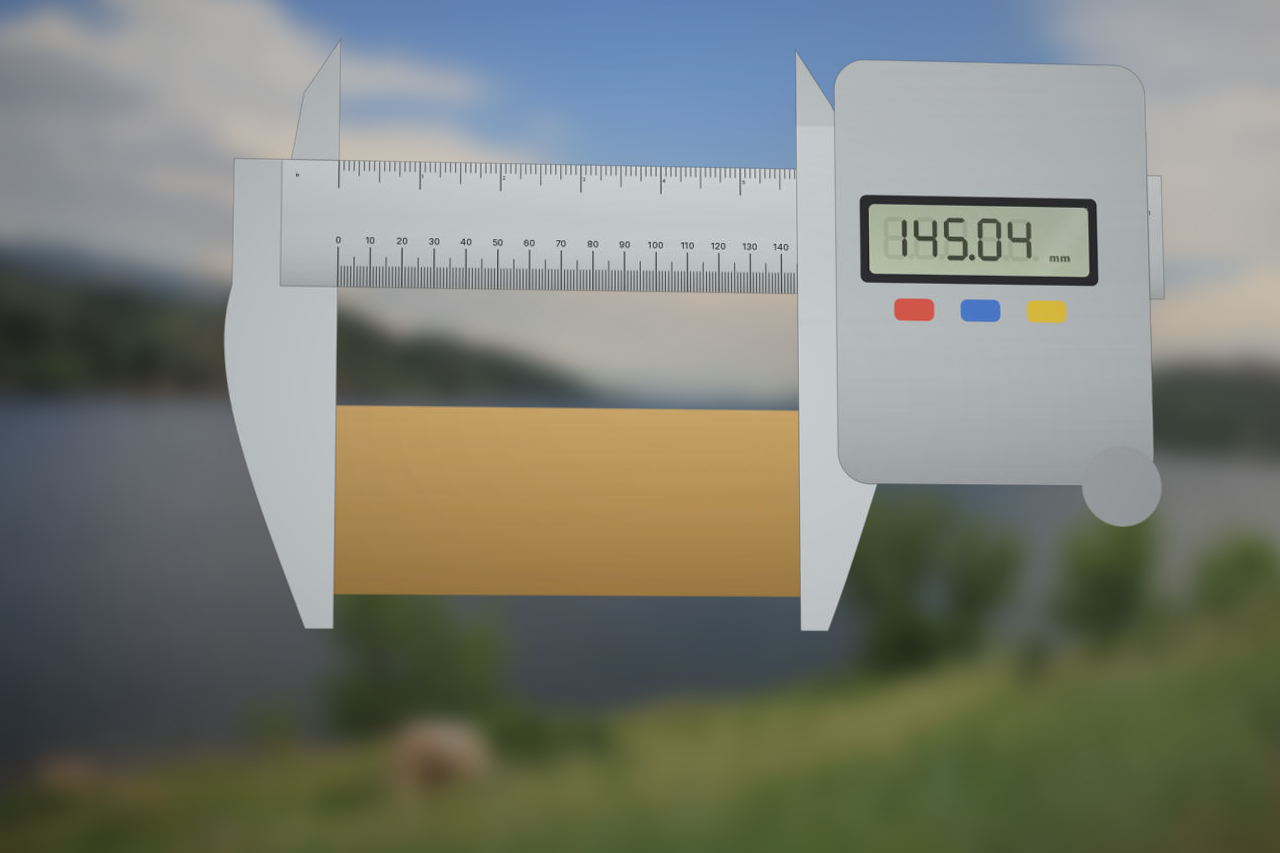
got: 145.04 mm
